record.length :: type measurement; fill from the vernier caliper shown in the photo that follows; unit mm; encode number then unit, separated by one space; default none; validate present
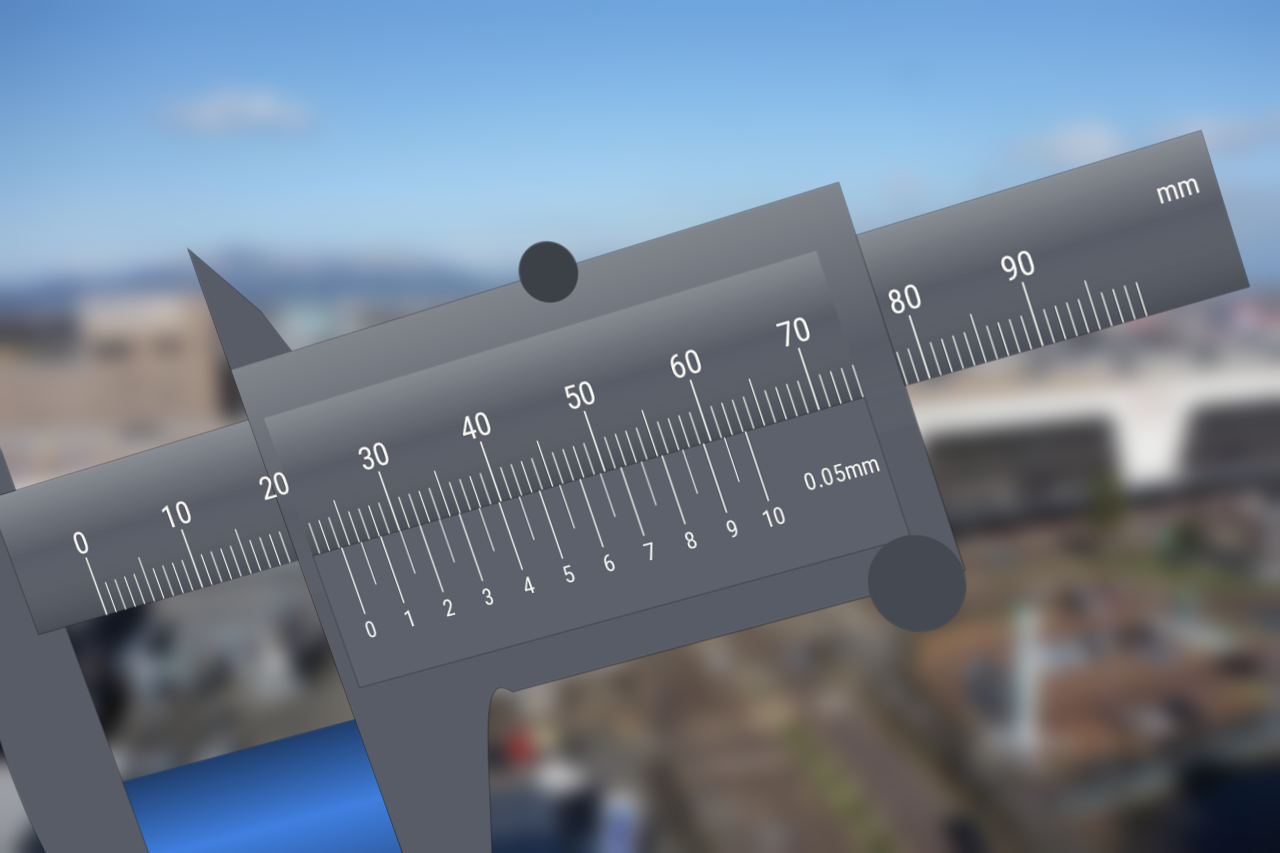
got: 24.2 mm
